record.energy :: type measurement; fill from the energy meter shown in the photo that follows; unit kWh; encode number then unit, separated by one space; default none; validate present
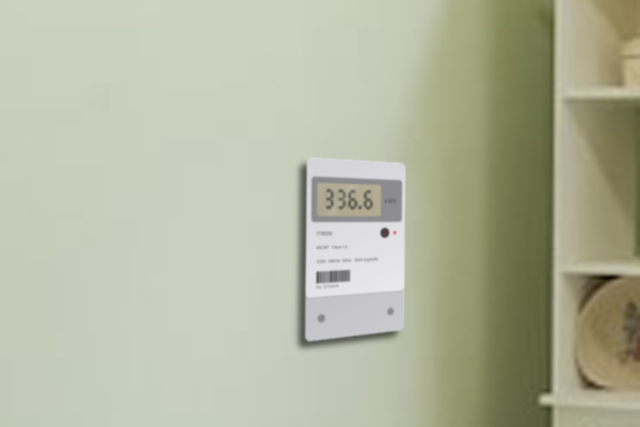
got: 336.6 kWh
